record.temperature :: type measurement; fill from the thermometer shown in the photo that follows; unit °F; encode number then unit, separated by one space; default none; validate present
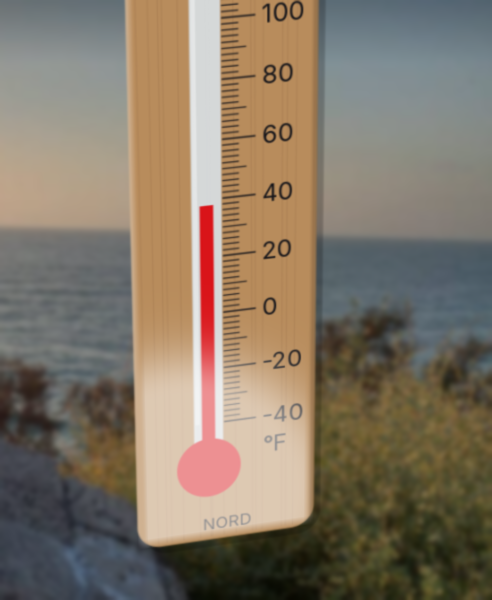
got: 38 °F
